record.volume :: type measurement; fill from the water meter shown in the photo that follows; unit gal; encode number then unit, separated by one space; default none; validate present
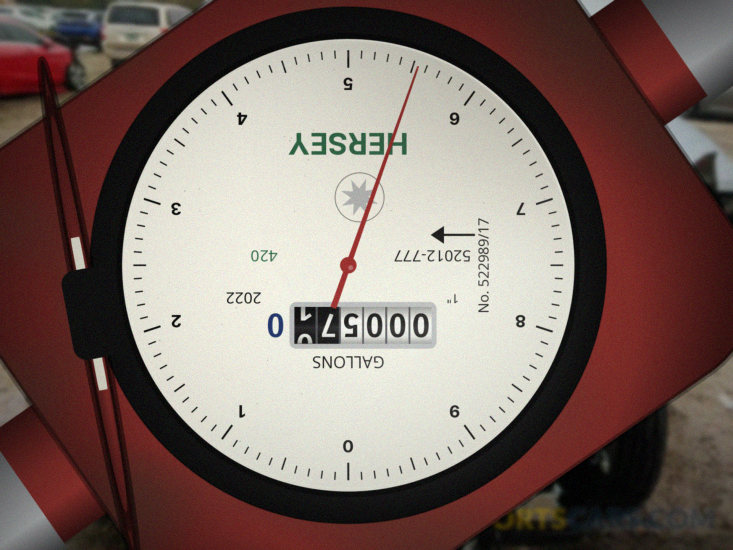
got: 5705.5 gal
